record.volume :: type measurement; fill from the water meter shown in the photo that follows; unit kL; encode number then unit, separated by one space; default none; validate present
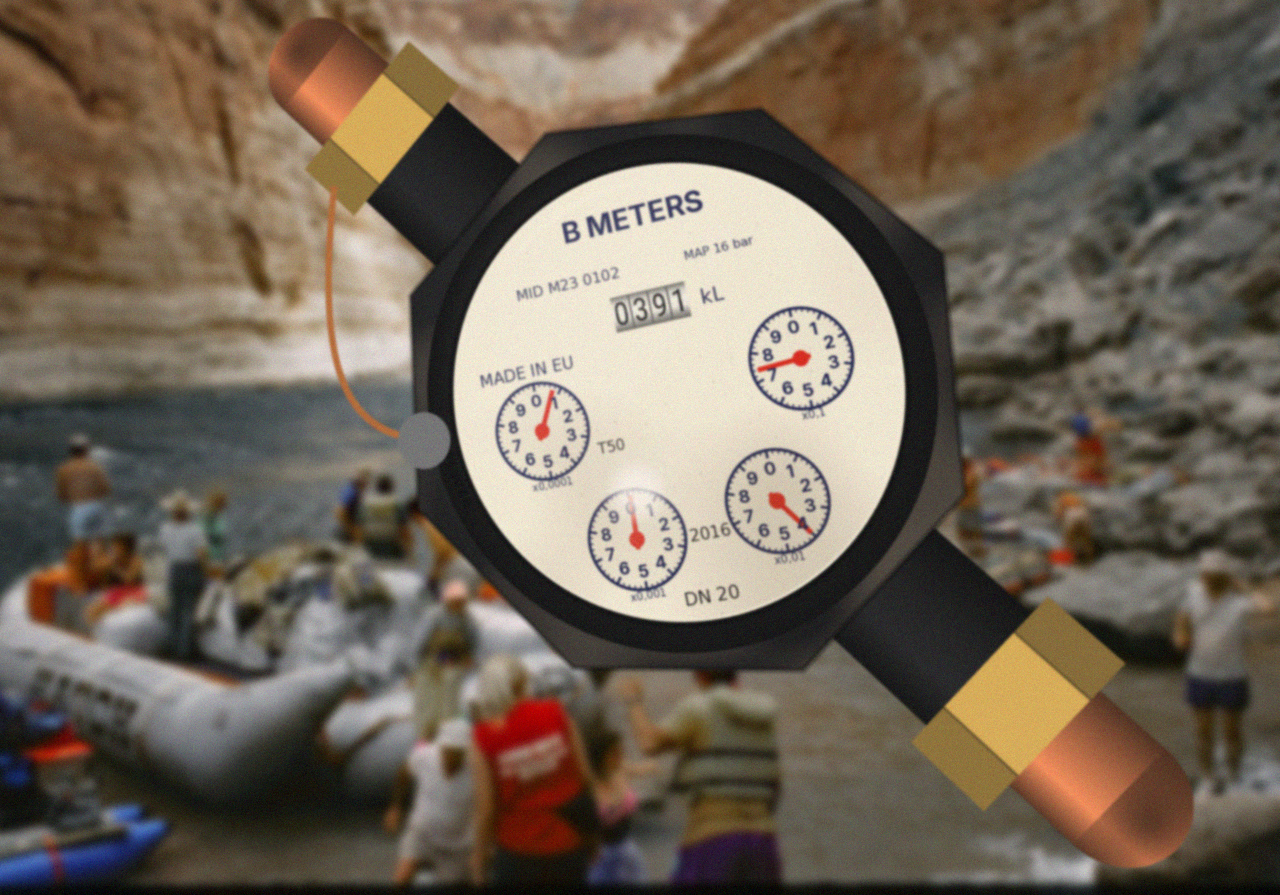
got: 391.7400 kL
